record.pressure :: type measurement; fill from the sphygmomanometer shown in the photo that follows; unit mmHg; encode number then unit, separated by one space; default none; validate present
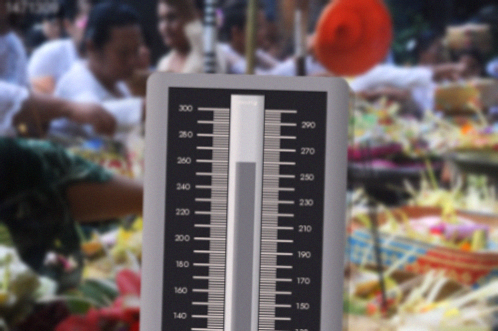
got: 260 mmHg
